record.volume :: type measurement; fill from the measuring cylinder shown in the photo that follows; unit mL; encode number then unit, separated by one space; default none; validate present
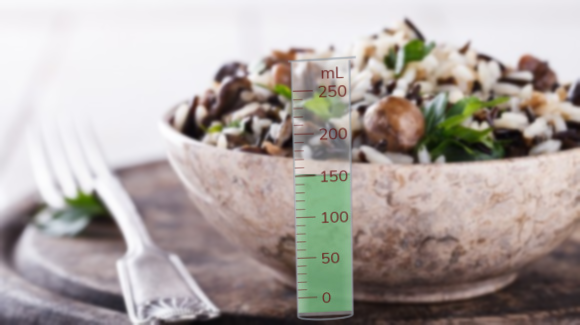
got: 150 mL
